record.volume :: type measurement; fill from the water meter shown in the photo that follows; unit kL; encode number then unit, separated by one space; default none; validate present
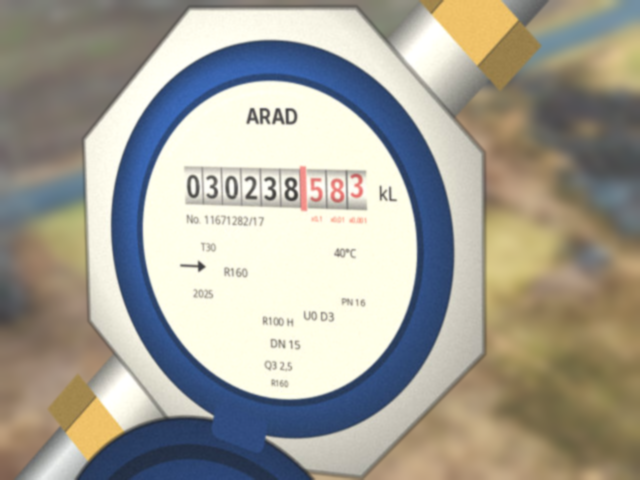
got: 30238.583 kL
